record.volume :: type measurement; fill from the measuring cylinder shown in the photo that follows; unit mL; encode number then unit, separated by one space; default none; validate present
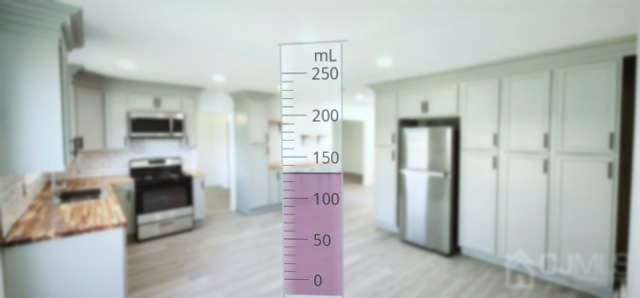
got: 130 mL
